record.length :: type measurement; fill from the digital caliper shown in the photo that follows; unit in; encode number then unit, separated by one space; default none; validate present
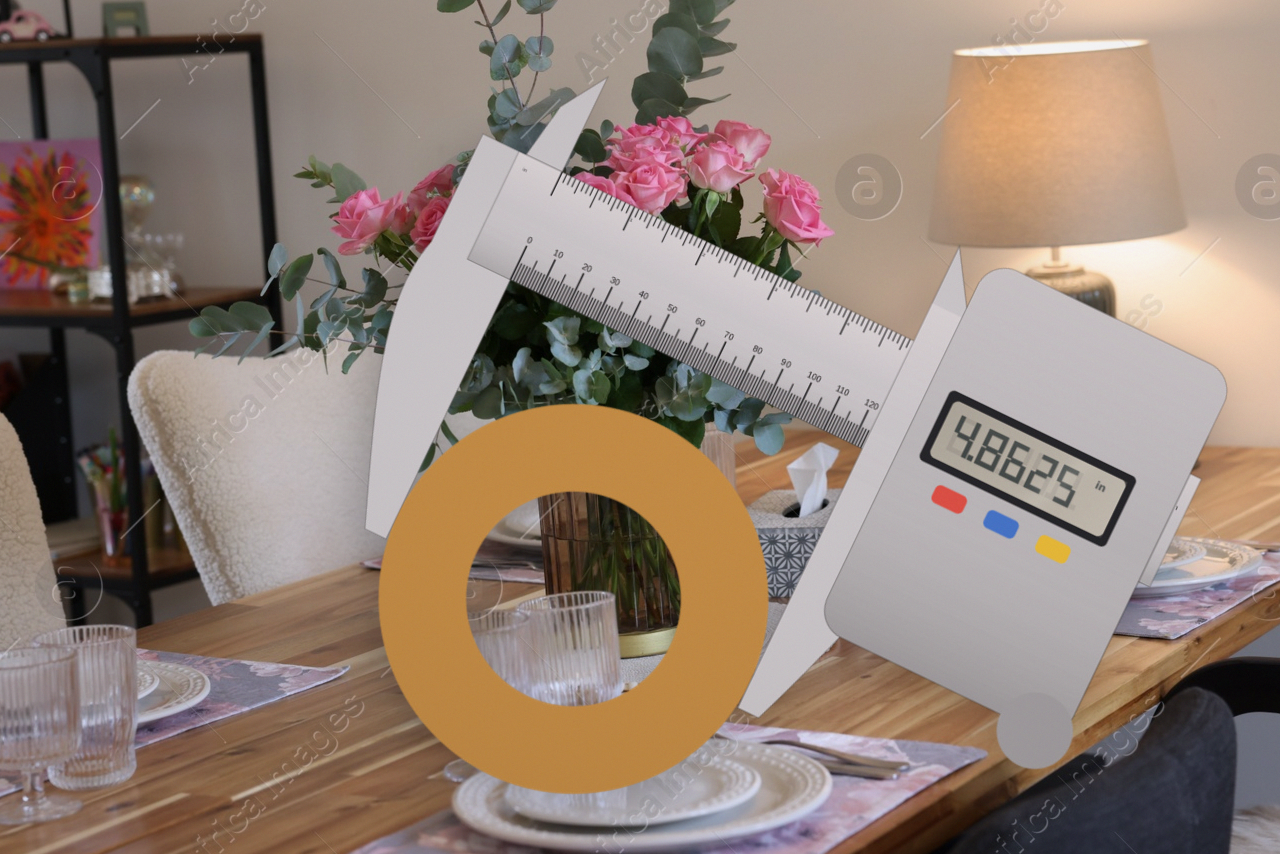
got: 4.8625 in
